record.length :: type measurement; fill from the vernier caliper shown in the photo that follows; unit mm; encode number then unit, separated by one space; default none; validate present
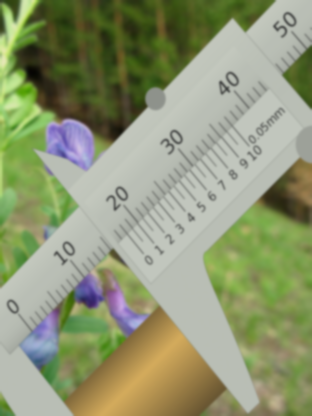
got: 18.0 mm
